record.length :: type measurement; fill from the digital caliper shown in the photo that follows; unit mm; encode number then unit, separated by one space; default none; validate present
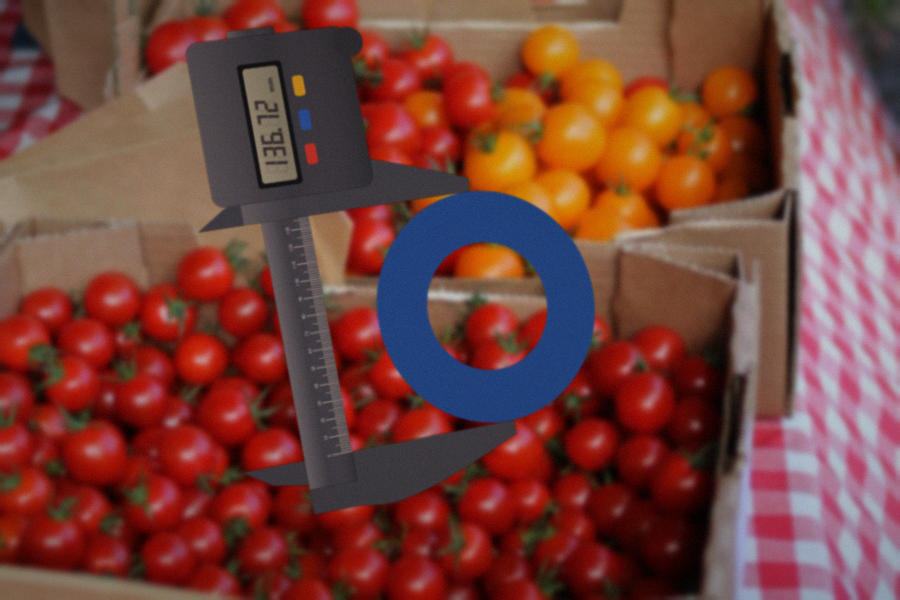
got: 136.72 mm
